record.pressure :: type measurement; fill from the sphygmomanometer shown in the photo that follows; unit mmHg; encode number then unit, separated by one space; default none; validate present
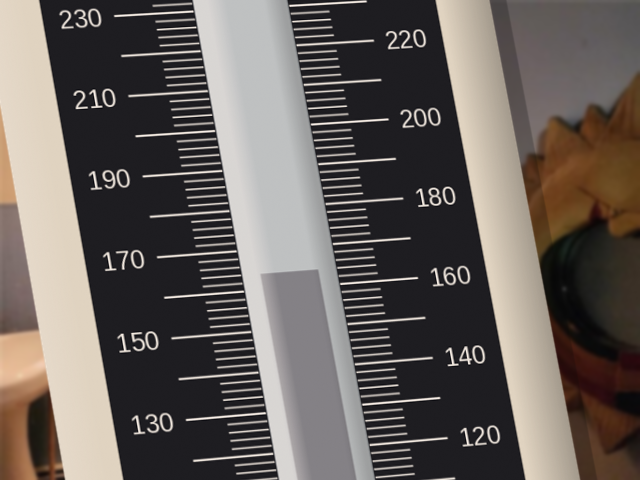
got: 164 mmHg
